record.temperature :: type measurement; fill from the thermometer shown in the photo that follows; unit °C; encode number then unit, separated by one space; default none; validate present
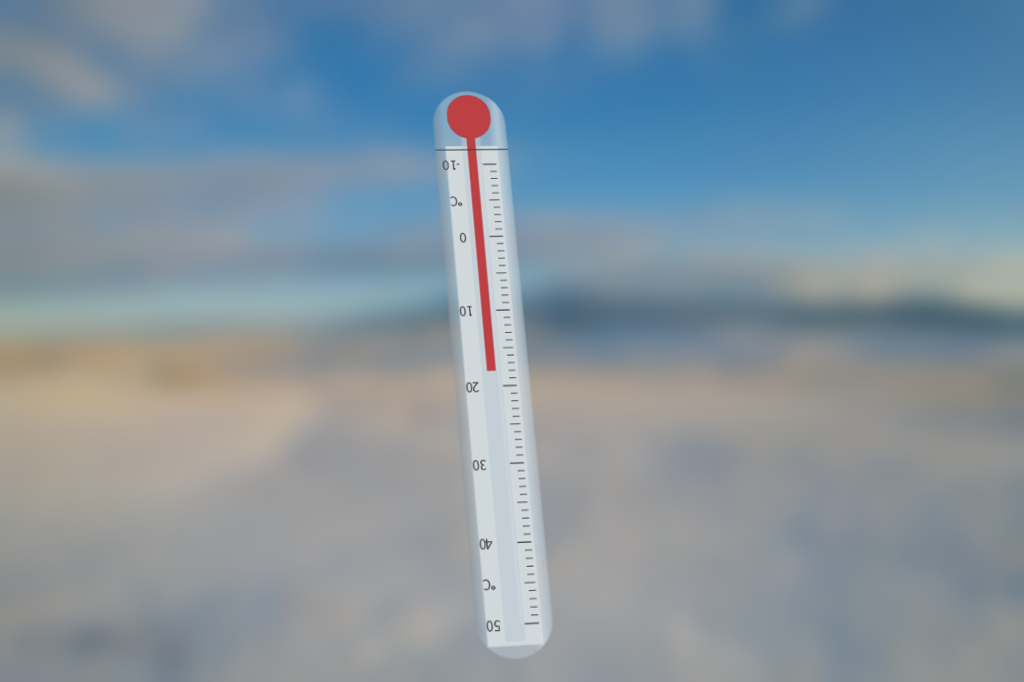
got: 18 °C
